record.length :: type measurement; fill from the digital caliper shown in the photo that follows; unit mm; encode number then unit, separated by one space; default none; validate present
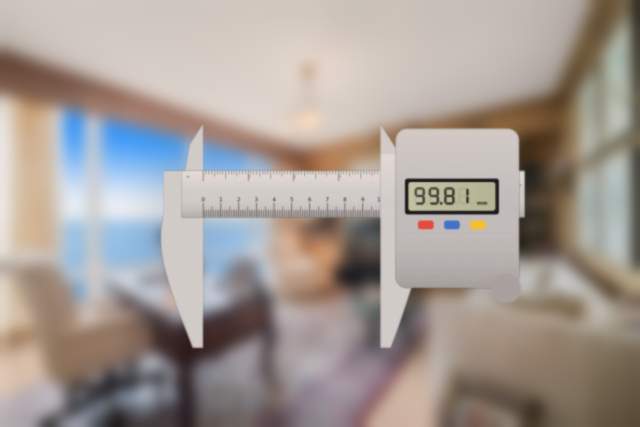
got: 99.81 mm
